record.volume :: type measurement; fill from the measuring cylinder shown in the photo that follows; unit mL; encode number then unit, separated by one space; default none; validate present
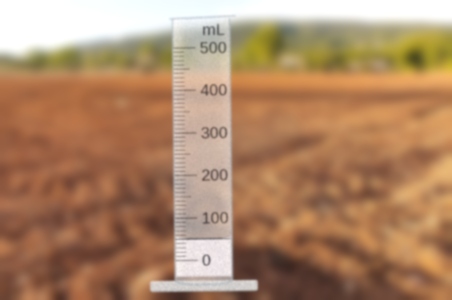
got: 50 mL
